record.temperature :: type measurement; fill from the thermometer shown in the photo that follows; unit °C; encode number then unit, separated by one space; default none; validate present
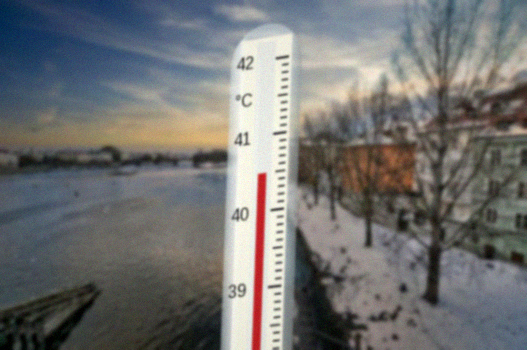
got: 40.5 °C
